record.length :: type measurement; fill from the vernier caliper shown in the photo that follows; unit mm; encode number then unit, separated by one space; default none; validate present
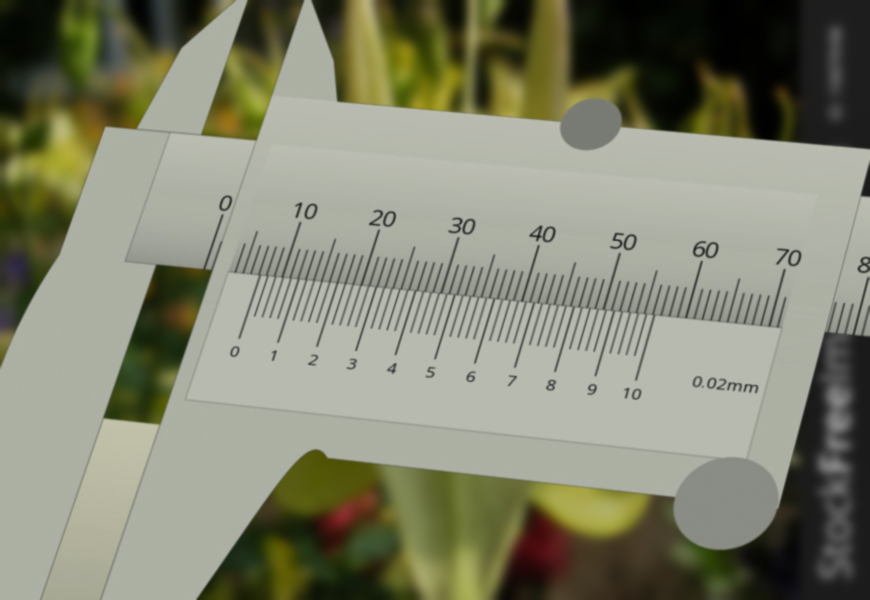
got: 7.2 mm
